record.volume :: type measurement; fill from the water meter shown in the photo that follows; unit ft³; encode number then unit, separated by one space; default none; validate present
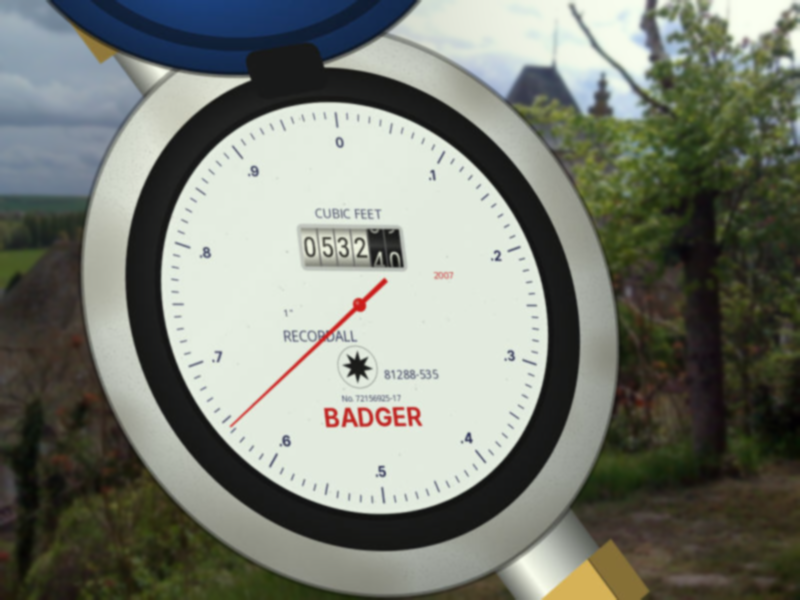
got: 53239.64 ft³
